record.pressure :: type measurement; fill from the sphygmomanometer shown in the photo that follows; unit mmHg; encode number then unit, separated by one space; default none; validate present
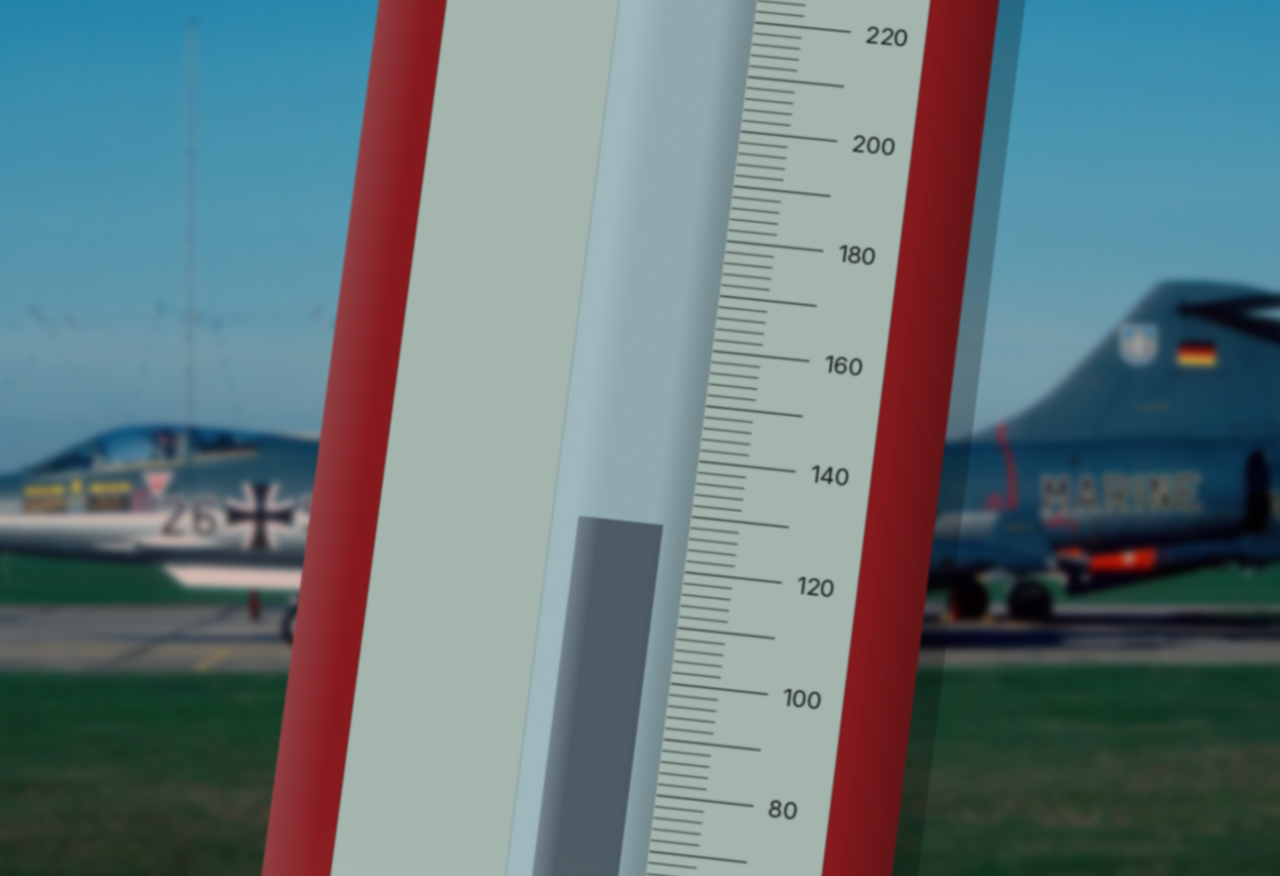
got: 128 mmHg
